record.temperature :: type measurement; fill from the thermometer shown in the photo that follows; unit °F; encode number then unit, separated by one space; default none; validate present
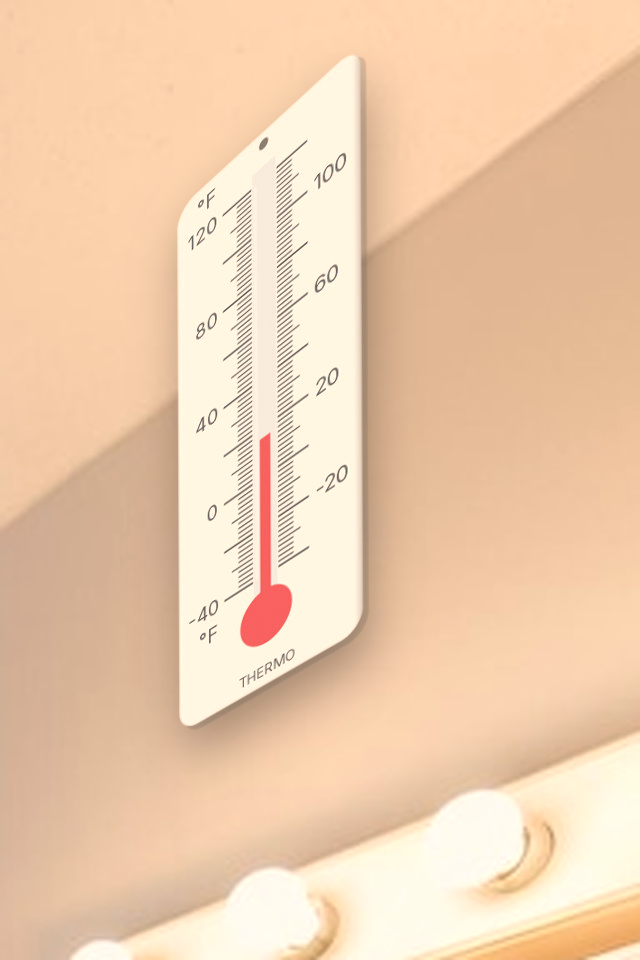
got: 16 °F
